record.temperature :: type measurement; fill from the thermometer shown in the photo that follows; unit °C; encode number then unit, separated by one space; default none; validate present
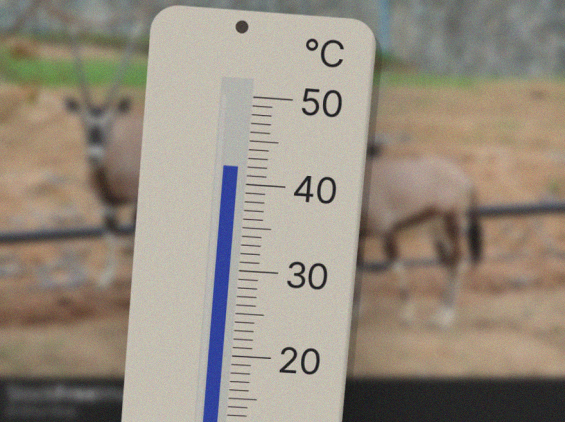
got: 42 °C
